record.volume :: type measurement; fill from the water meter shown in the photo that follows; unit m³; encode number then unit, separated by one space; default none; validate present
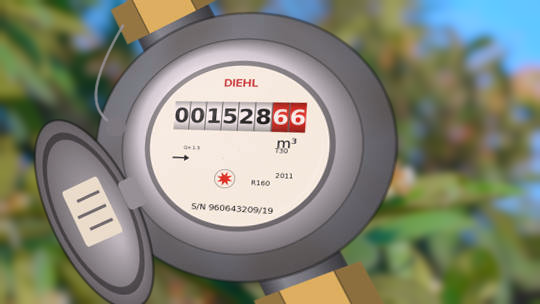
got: 1528.66 m³
